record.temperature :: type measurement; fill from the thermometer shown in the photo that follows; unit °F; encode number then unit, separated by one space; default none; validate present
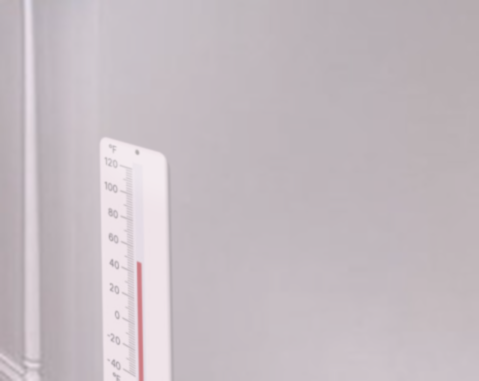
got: 50 °F
